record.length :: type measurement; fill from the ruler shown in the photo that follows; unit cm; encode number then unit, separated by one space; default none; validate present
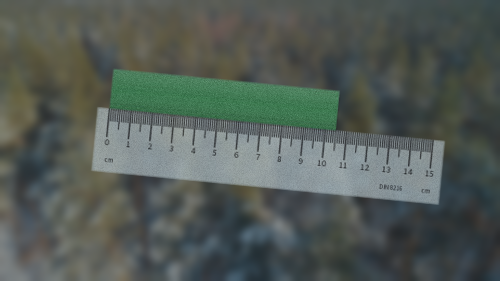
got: 10.5 cm
